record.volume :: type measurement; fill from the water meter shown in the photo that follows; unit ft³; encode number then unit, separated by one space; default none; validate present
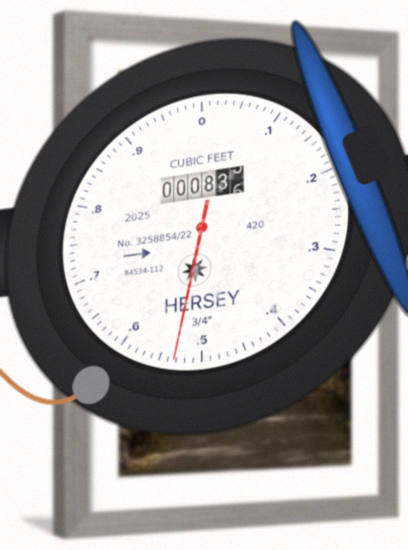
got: 835.53 ft³
